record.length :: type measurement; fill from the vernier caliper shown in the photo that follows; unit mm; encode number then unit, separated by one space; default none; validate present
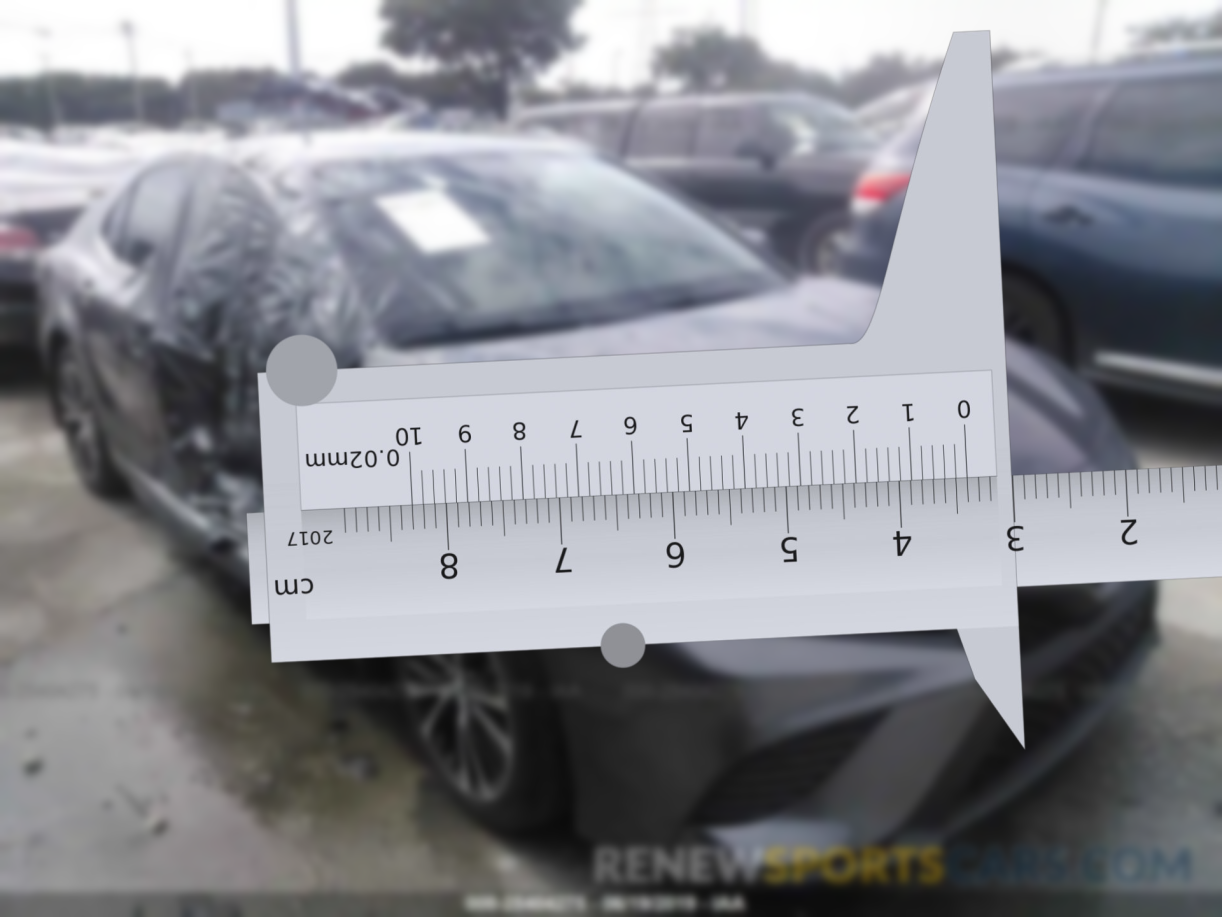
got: 34.0 mm
